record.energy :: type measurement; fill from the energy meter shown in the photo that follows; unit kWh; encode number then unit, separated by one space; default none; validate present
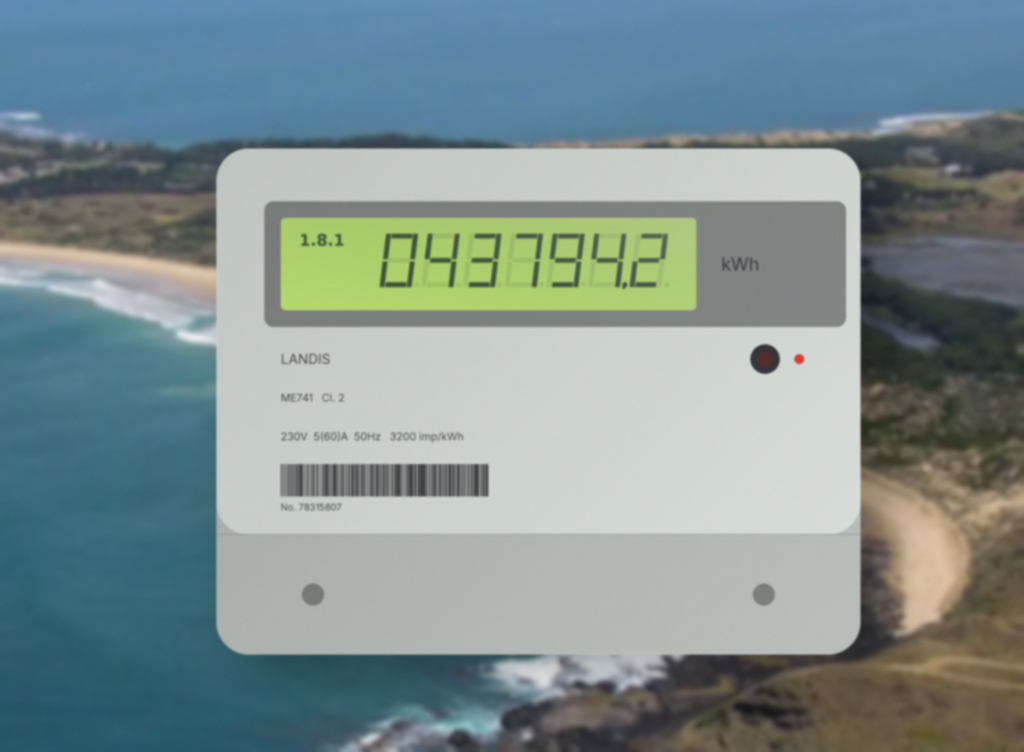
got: 43794.2 kWh
